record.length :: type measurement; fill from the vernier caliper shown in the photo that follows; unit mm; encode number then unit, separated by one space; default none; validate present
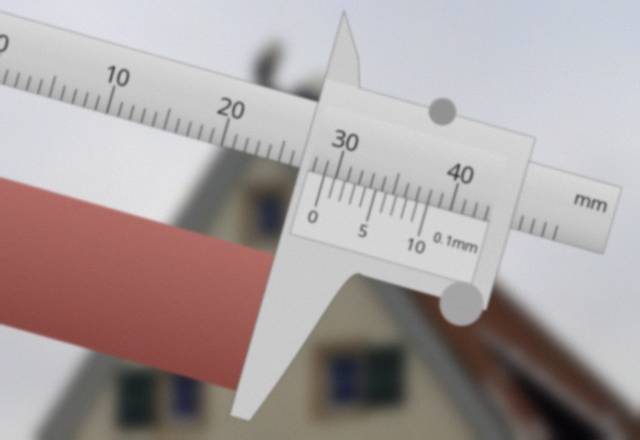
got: 29.0 mm
